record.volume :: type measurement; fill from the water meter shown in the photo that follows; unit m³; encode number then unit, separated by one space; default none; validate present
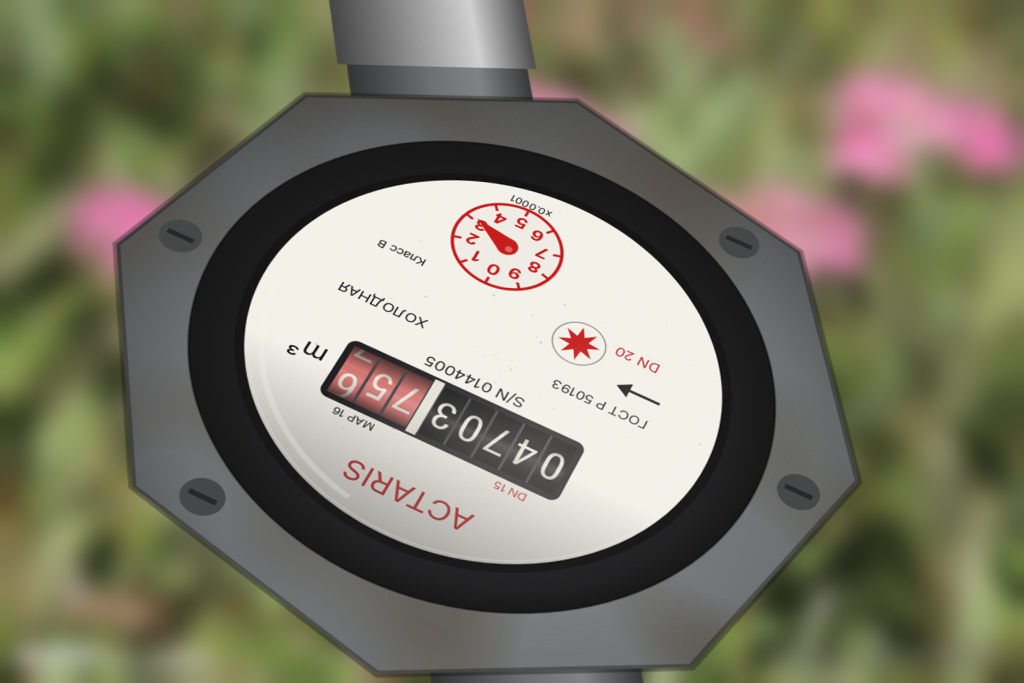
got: 4703.7563 m³
